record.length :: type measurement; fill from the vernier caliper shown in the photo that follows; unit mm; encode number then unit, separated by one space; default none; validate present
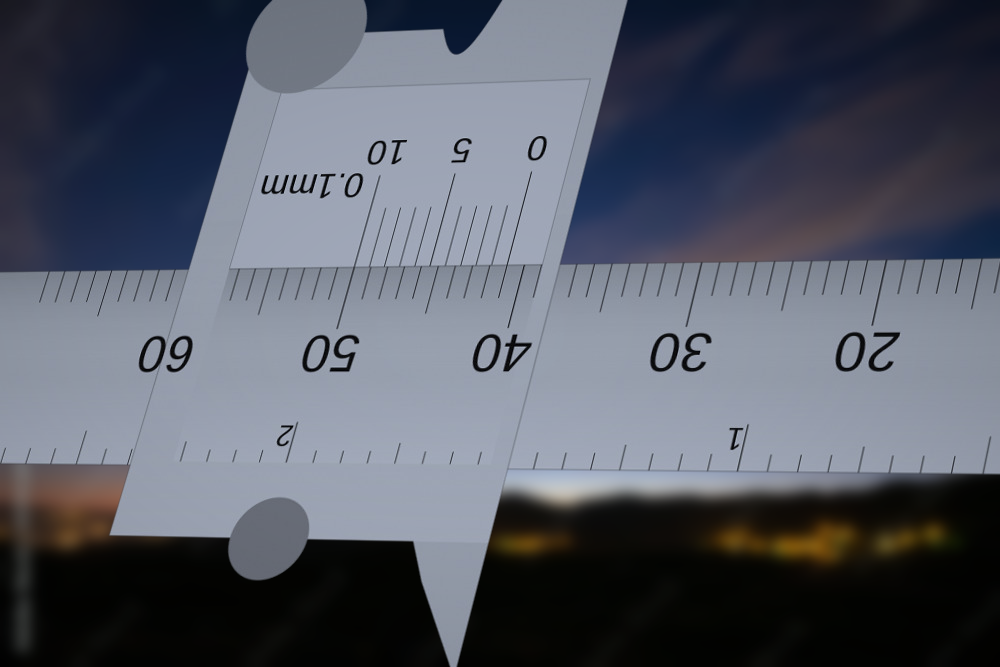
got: 41.0 mm
